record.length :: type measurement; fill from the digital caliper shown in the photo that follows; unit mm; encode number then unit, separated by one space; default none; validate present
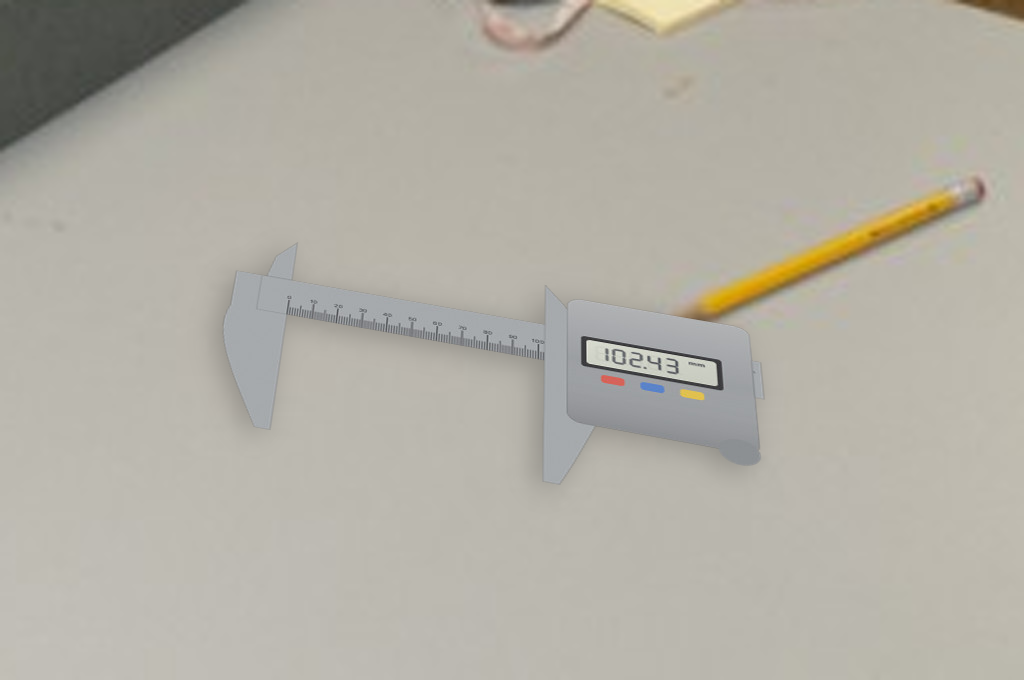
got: 102.43 mm
